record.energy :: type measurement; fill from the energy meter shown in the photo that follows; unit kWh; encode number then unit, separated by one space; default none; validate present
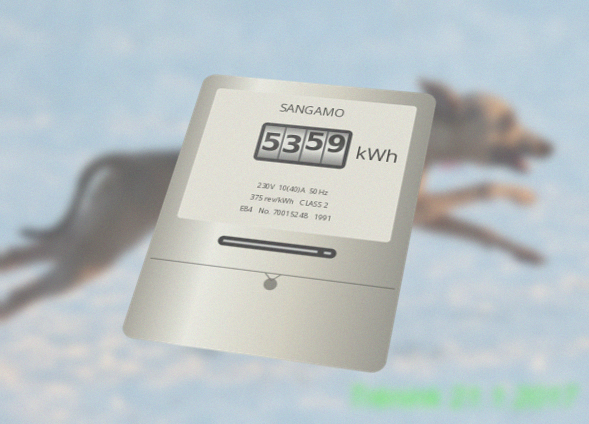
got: 5359 kWh
